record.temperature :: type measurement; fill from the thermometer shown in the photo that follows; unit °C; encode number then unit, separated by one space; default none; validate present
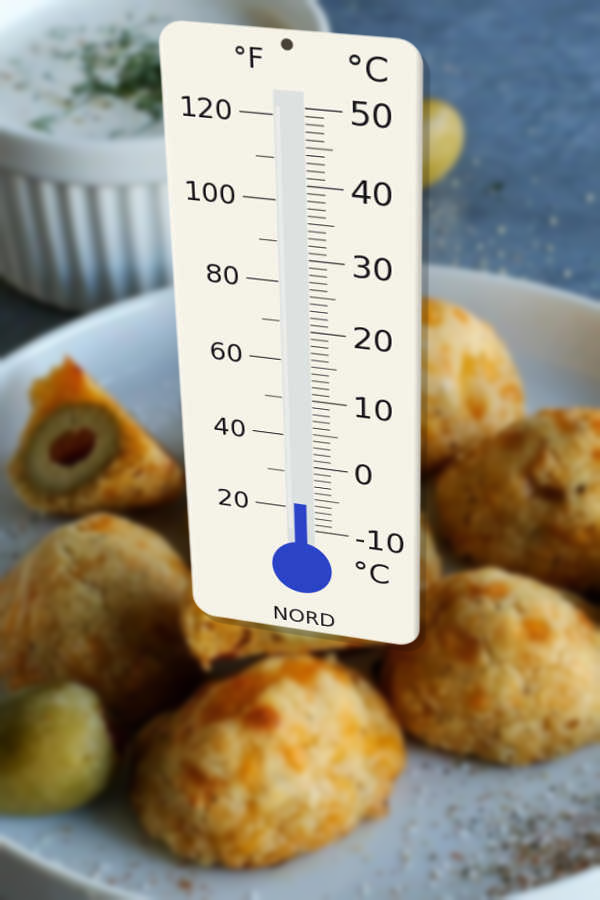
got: -6 °C
